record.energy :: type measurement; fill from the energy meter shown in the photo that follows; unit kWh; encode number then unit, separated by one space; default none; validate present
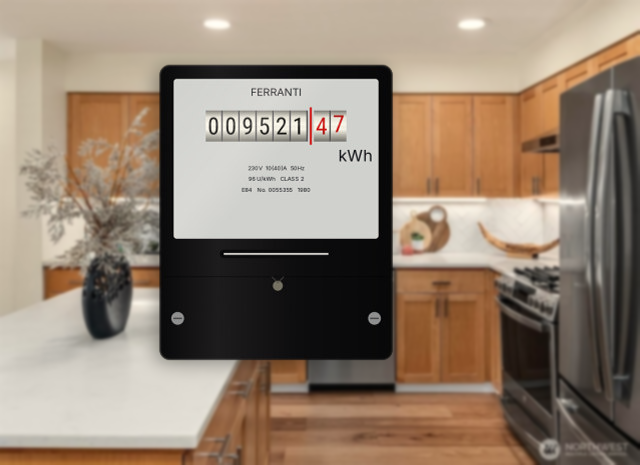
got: 9521.47 kWh
